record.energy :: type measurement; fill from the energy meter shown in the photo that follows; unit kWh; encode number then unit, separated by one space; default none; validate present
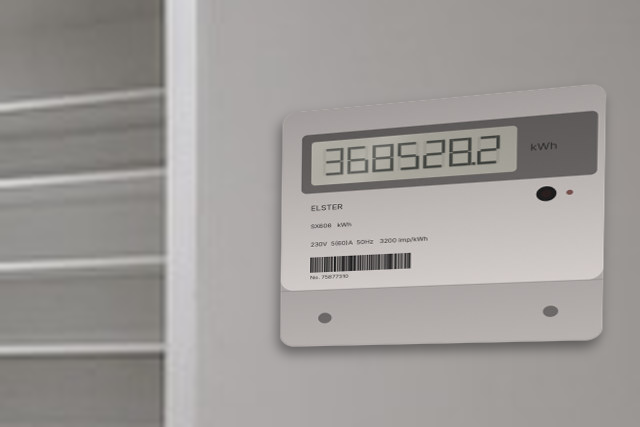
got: 368528.2 kWh
